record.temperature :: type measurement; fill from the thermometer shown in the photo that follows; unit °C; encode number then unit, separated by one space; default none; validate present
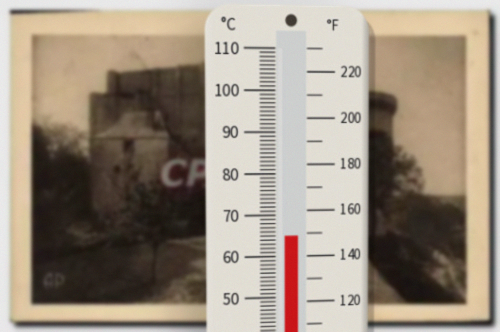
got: 65 °C
